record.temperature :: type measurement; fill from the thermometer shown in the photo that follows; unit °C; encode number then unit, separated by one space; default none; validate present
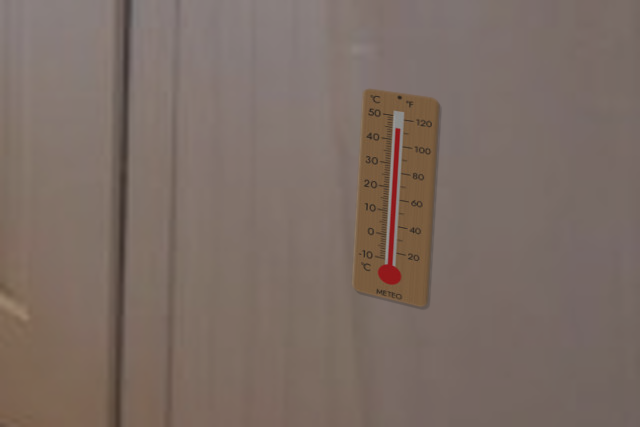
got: 45 °C
